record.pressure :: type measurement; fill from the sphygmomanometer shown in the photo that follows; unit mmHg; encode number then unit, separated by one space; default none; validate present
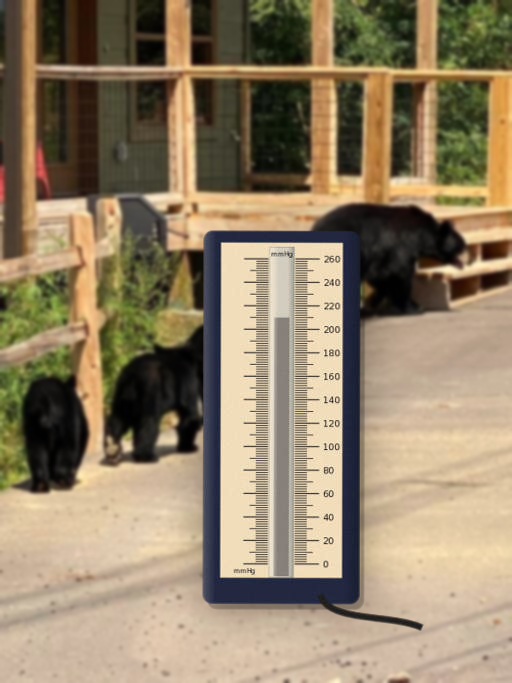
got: 210 mmHg
